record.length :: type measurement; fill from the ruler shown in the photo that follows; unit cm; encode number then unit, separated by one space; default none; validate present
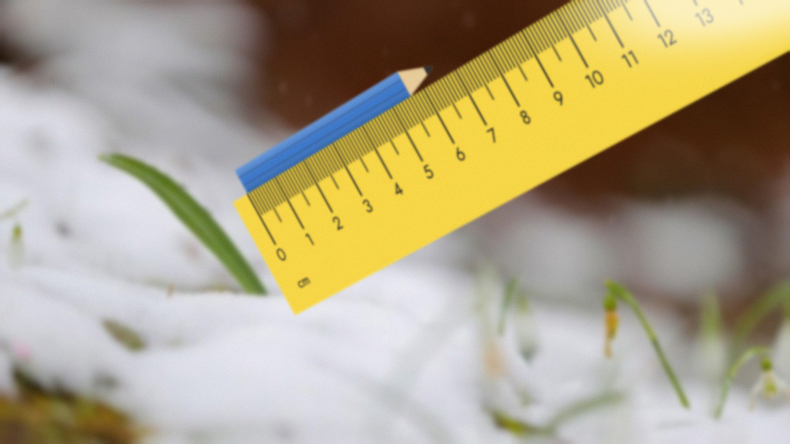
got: 6.5 cm
